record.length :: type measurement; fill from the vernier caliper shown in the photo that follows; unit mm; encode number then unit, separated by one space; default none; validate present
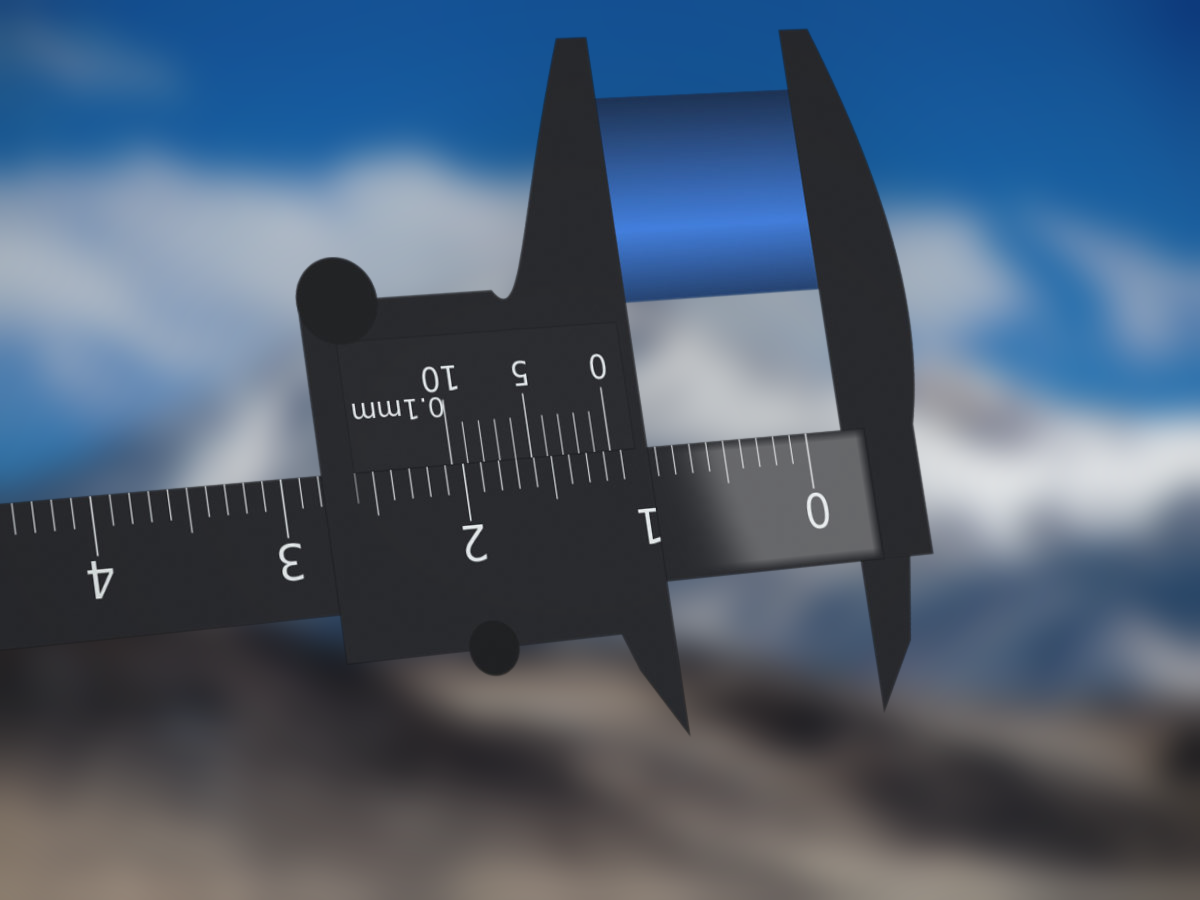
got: 11.6 mm
